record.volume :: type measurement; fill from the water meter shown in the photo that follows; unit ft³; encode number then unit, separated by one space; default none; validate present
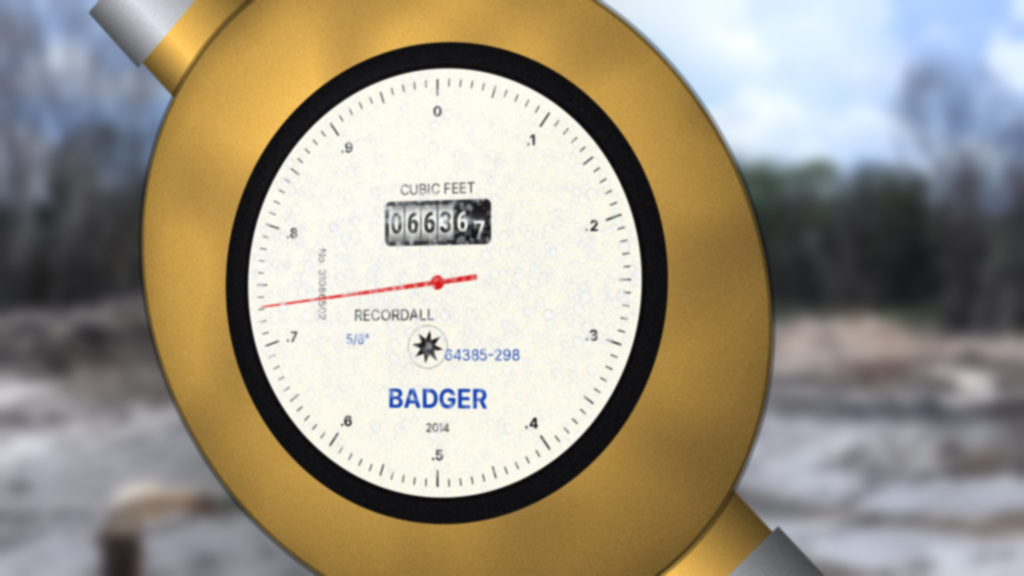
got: 66366.73 ft³
